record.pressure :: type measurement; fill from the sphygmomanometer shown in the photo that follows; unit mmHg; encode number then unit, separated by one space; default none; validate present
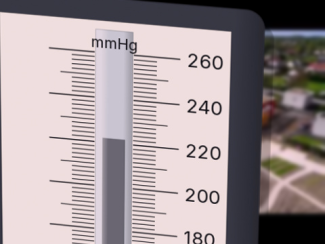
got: 222 mmHg
